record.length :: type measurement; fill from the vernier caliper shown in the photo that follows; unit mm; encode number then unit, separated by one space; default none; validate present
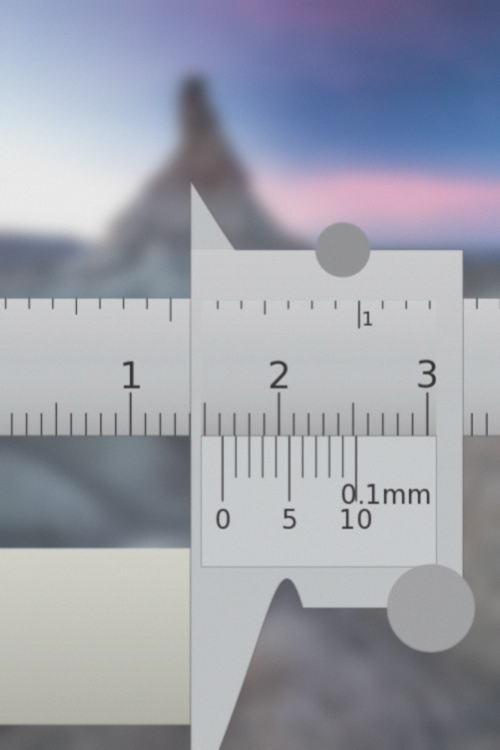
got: 16.2 mm
